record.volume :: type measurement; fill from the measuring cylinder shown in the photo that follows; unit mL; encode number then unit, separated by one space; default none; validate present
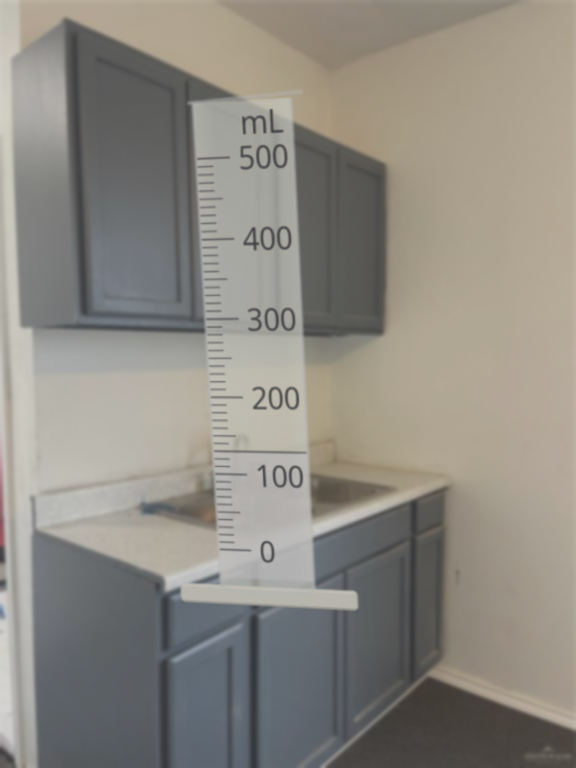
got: 130 mL
